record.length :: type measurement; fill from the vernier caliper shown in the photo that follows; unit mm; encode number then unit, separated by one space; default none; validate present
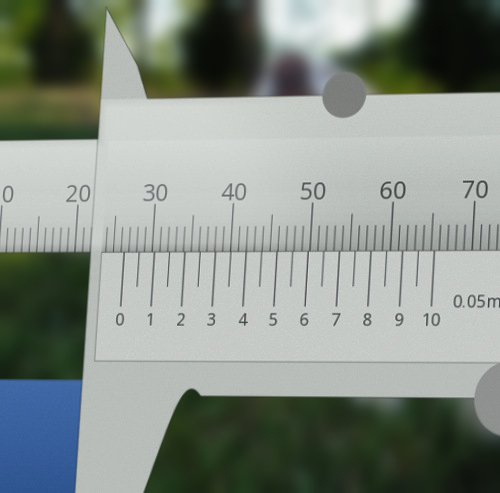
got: 26.4 mm
